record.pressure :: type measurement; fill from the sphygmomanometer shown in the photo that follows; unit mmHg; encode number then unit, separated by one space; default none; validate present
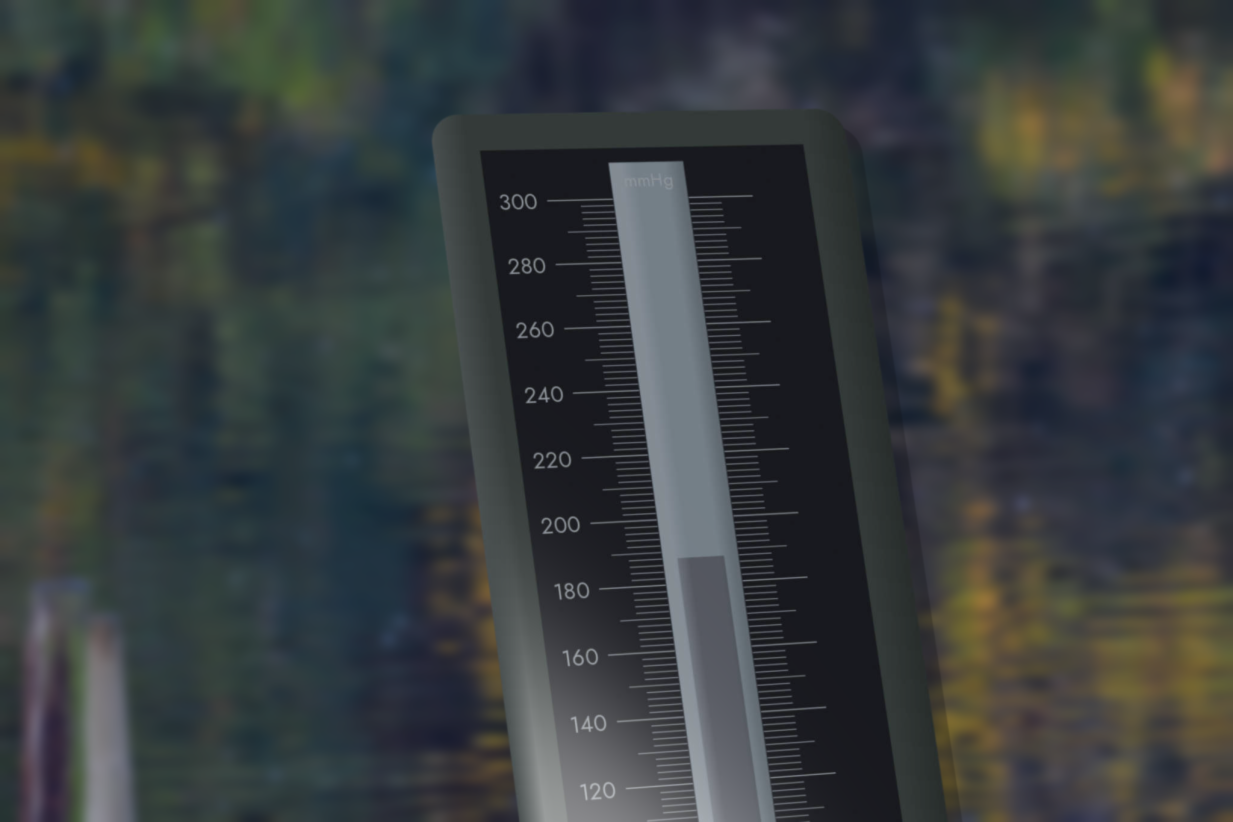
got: 188 mmHg
